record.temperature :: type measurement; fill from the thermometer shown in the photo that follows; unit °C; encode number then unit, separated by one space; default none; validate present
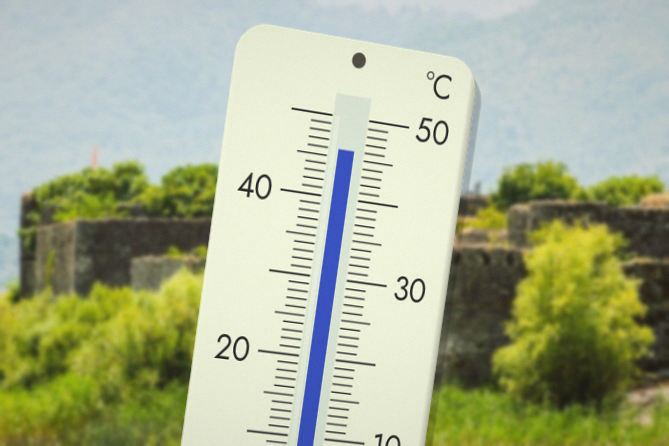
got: 46 °C
